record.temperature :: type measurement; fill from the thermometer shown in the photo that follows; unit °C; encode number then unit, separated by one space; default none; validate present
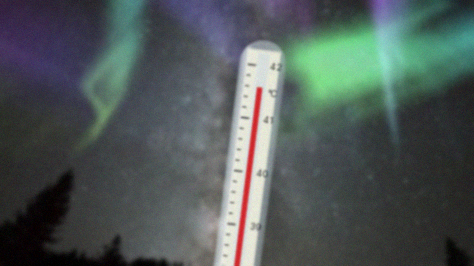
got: 41.6 °C
